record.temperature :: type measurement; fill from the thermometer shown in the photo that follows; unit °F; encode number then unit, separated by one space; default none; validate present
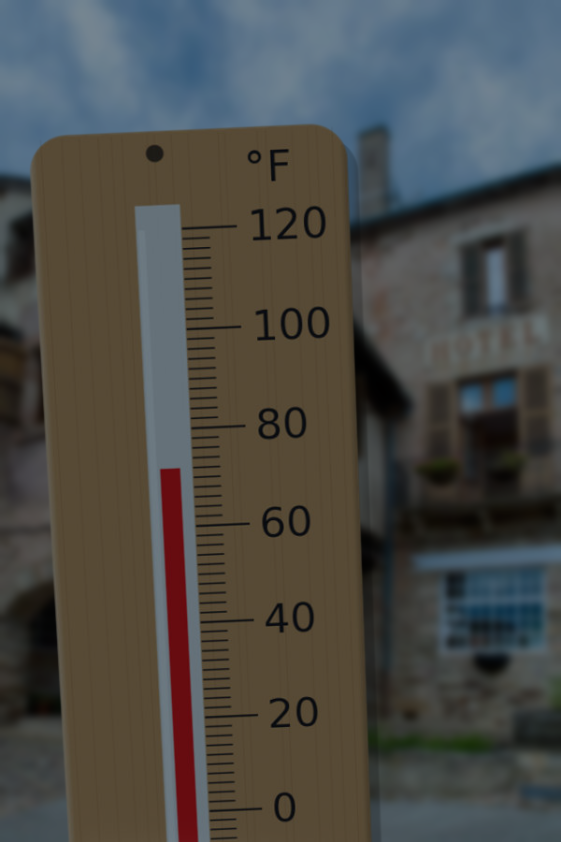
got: 72 °F
